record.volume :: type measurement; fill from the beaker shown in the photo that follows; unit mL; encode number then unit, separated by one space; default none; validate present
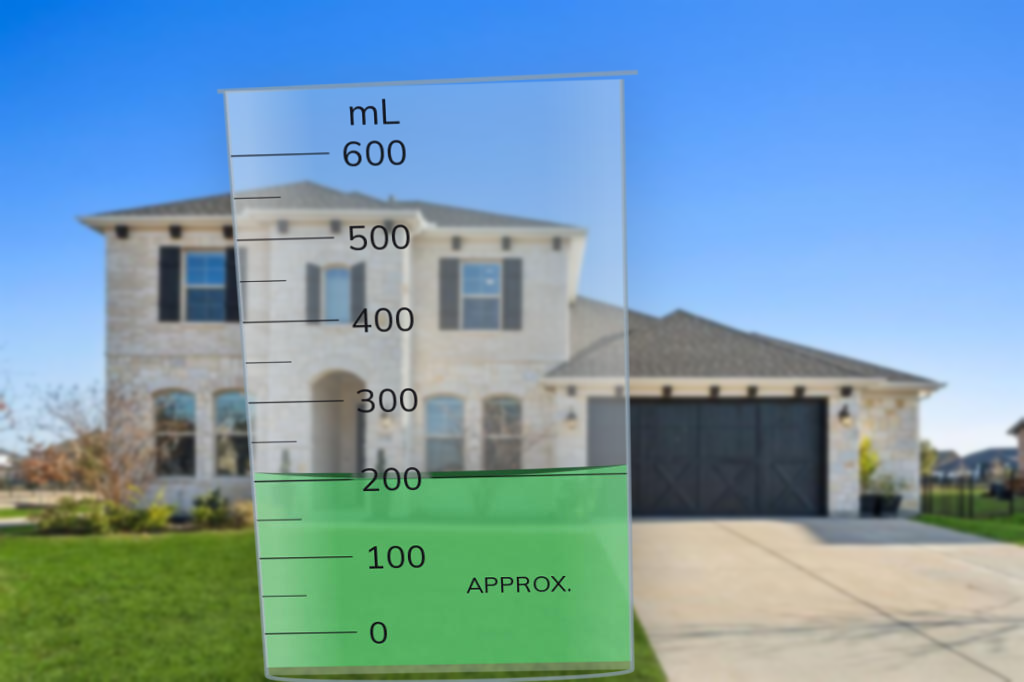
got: 200 mL
